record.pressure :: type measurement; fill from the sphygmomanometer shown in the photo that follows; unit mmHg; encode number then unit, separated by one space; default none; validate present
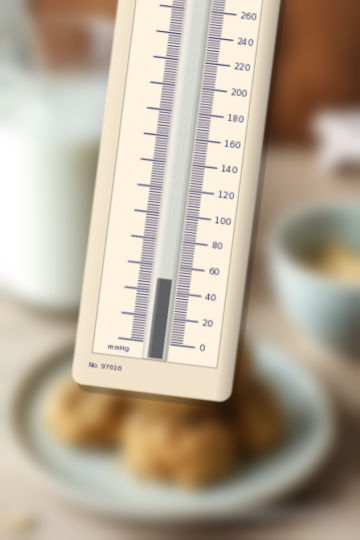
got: 50 mmHg
